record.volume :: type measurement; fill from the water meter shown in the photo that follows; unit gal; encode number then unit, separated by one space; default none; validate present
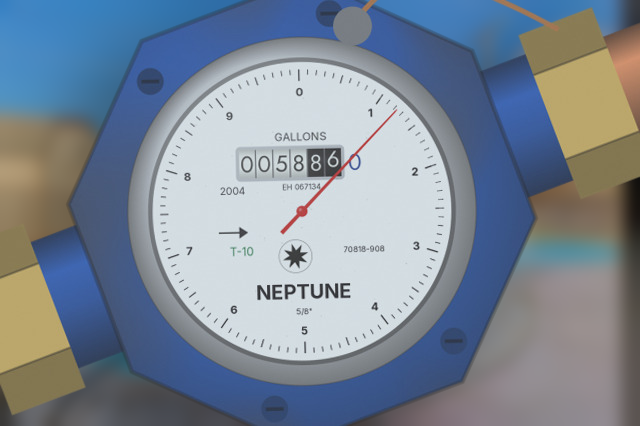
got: 58861.2 gal
